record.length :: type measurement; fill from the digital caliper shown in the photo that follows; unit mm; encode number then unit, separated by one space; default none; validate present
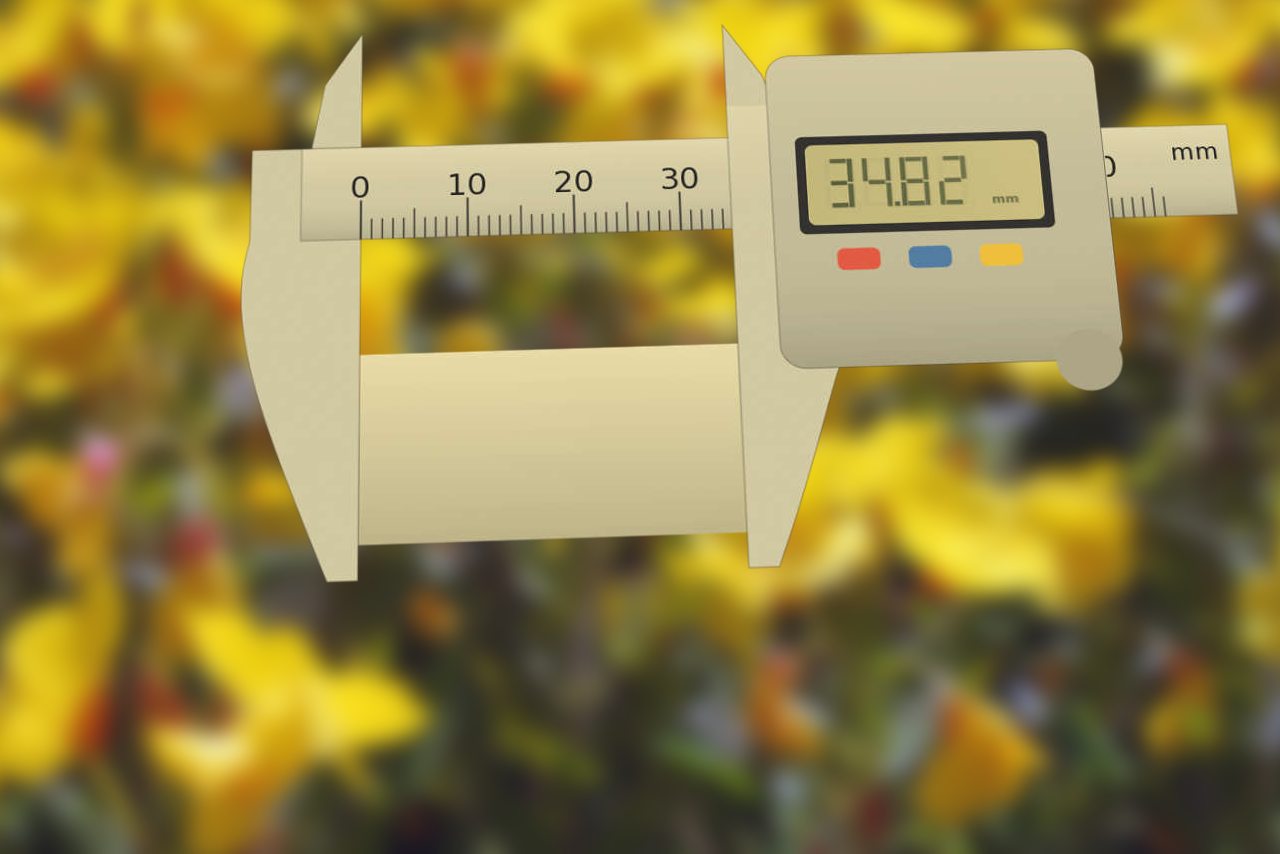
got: 34.82 mm
